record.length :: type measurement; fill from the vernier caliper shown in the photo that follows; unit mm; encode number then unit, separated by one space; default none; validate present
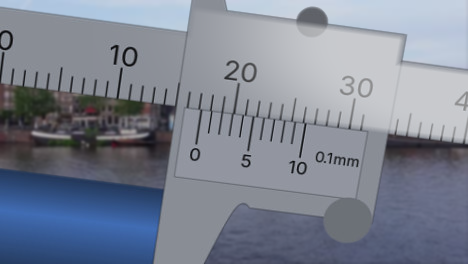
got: 17.2 mm
